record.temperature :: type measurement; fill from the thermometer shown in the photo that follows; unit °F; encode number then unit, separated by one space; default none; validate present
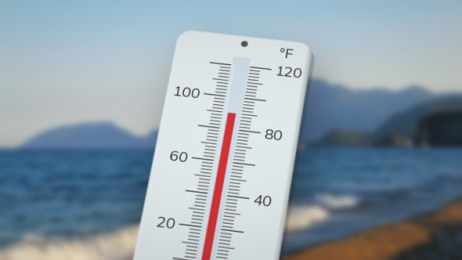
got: 90 °F
